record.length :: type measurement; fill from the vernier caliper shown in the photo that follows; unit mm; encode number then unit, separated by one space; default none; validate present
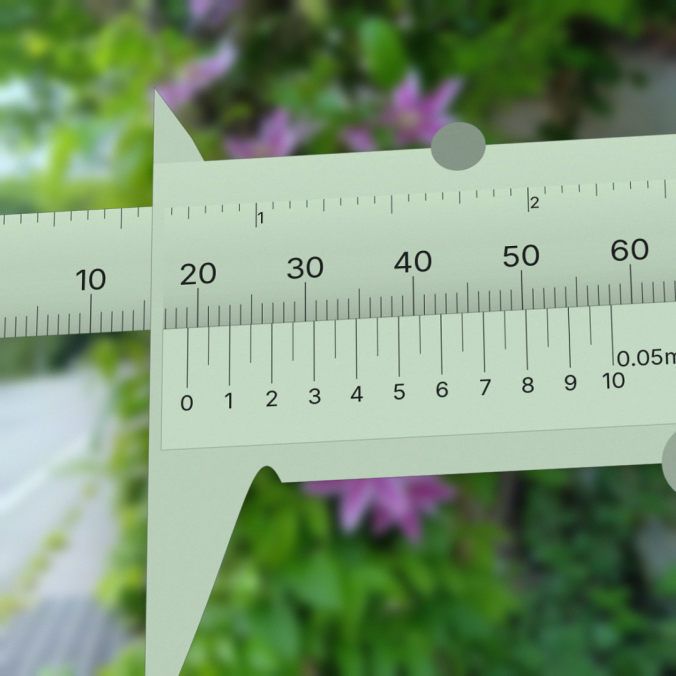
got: 19.1 mm
